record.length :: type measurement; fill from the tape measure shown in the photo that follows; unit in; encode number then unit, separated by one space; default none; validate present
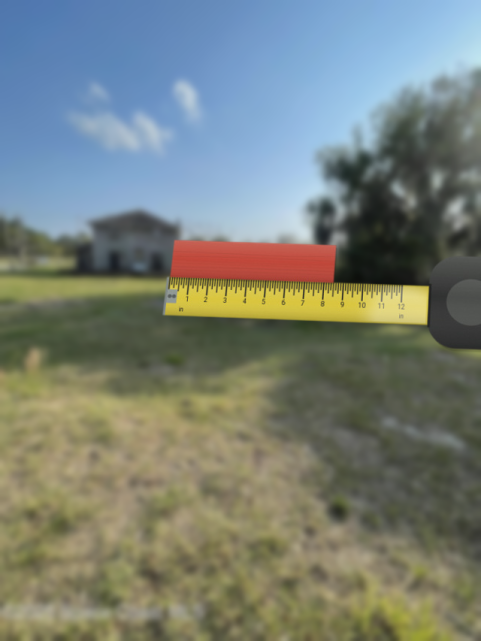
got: 8.5 in
